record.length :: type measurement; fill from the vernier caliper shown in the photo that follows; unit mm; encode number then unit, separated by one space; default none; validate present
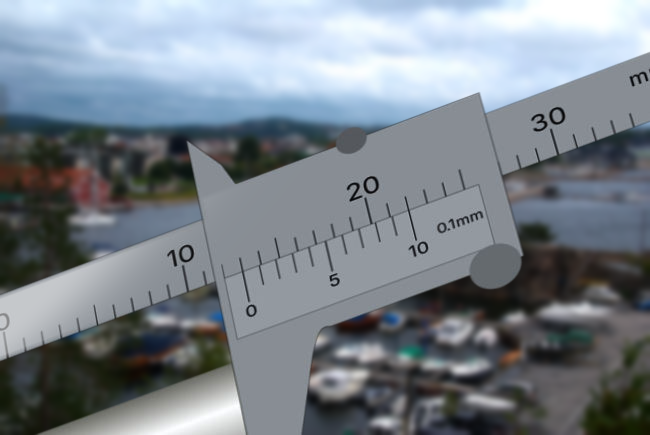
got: 13.0 mm
